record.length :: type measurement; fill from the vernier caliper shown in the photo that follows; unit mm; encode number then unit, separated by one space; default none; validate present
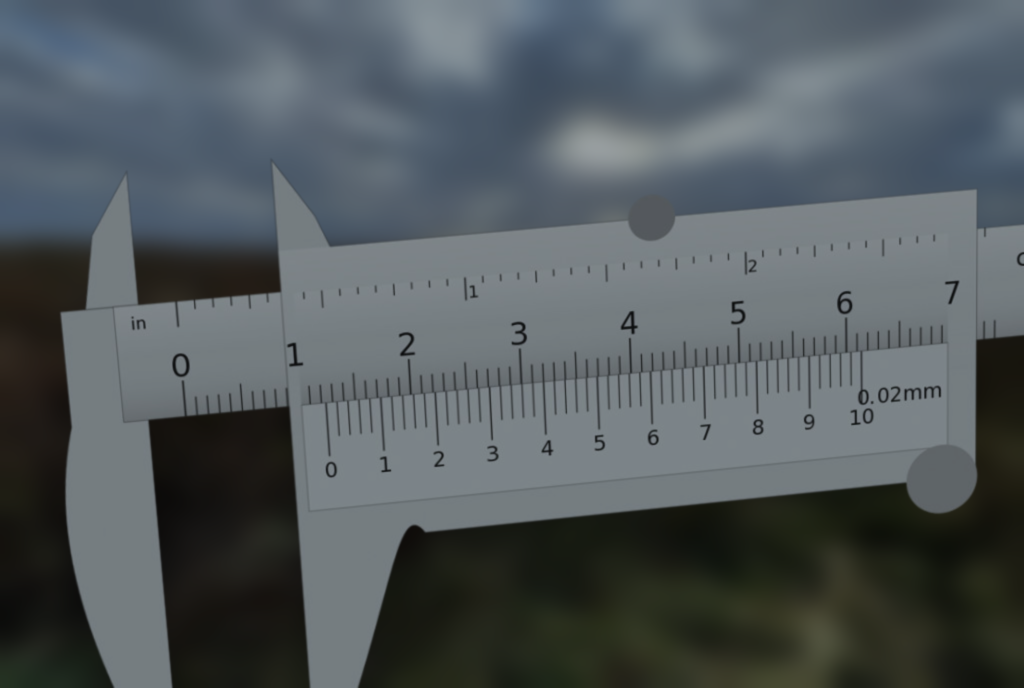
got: 12.4 mm
